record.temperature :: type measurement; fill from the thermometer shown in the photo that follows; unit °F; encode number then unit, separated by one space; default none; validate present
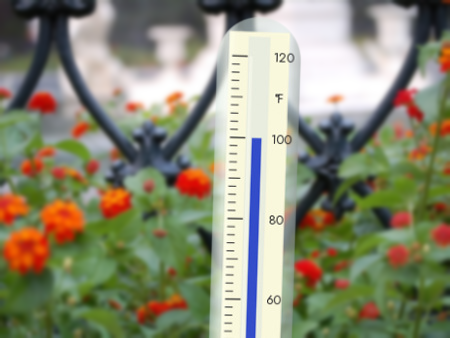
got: 100 °F
